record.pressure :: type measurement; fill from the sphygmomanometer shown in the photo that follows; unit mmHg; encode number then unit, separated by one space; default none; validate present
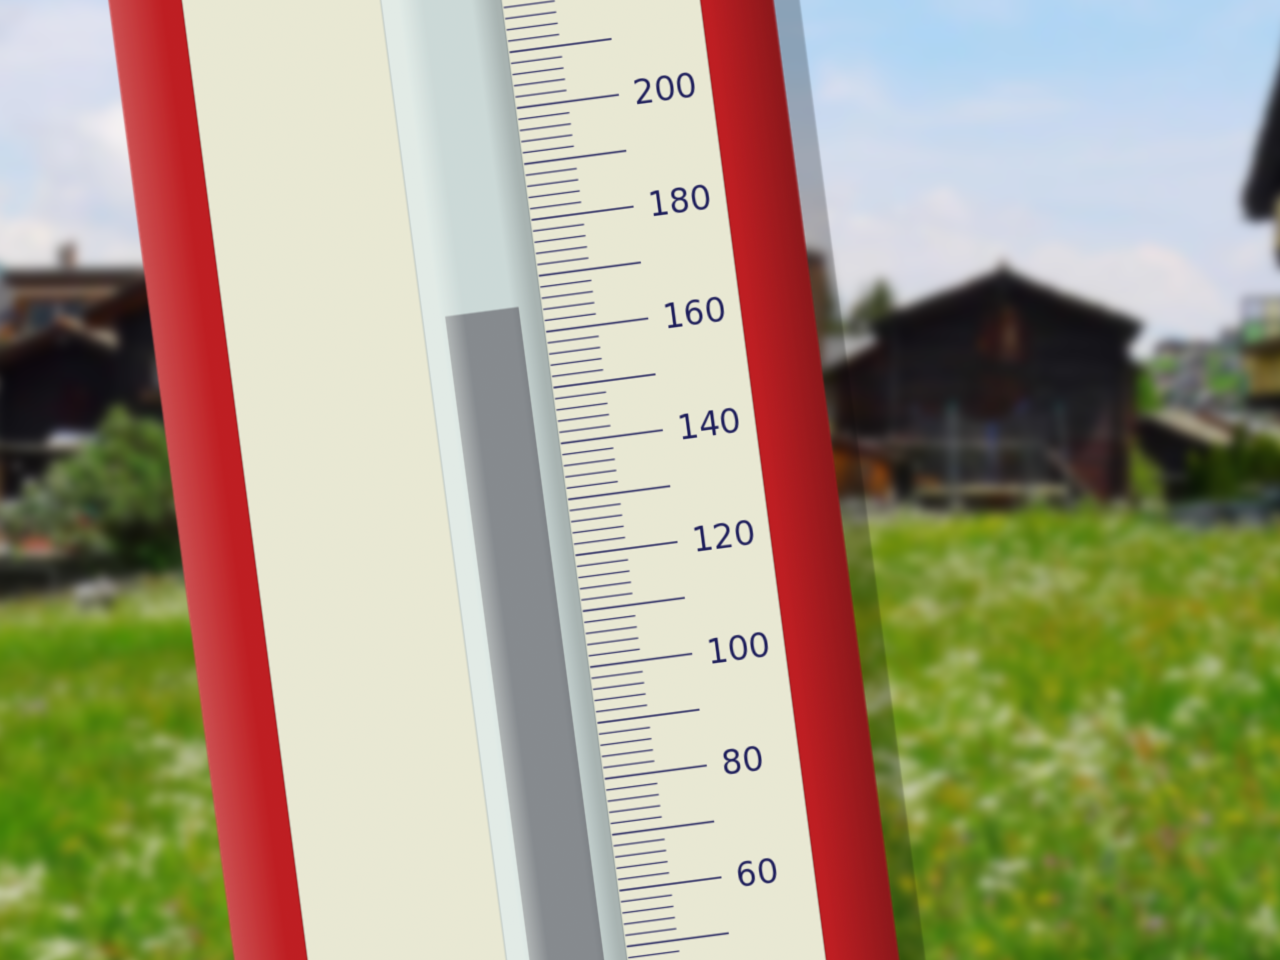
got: 165 mmHg
